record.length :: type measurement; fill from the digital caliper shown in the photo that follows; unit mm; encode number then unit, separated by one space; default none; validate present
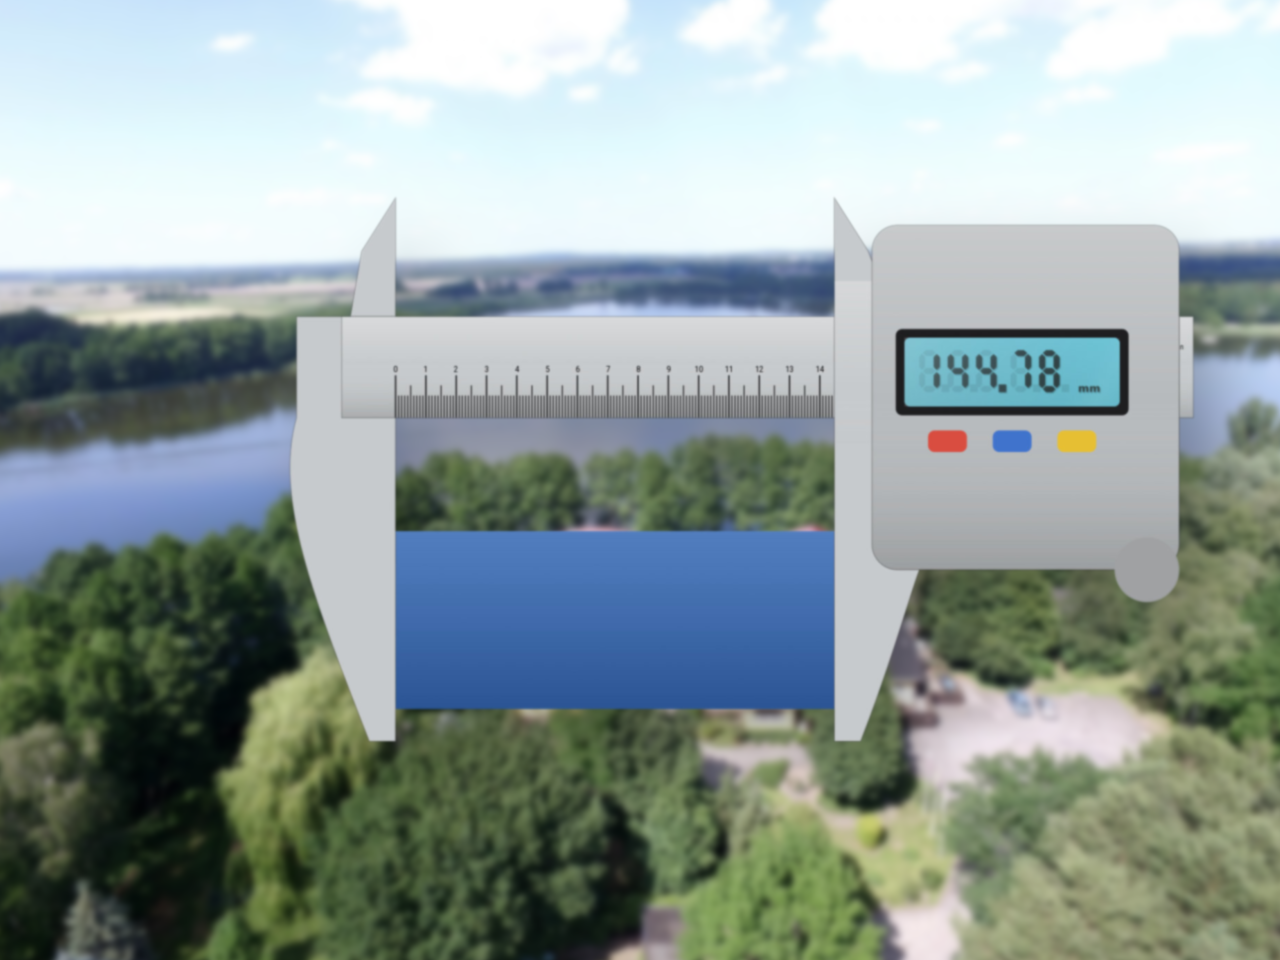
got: 144.78 mm
